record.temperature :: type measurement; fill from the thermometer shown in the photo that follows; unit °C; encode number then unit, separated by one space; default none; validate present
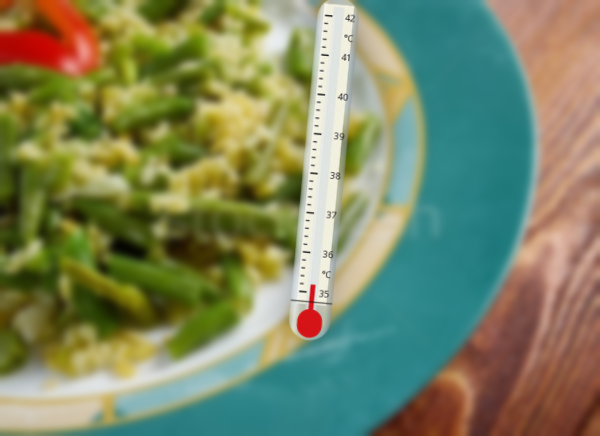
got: 35.2 °C
